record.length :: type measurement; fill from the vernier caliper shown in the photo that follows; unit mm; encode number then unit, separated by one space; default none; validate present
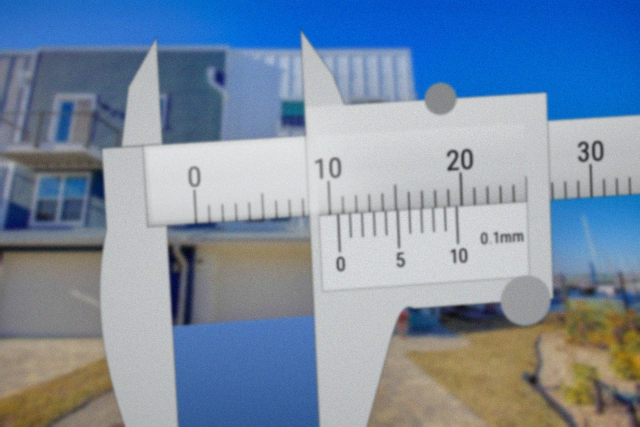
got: 10.6 mm
